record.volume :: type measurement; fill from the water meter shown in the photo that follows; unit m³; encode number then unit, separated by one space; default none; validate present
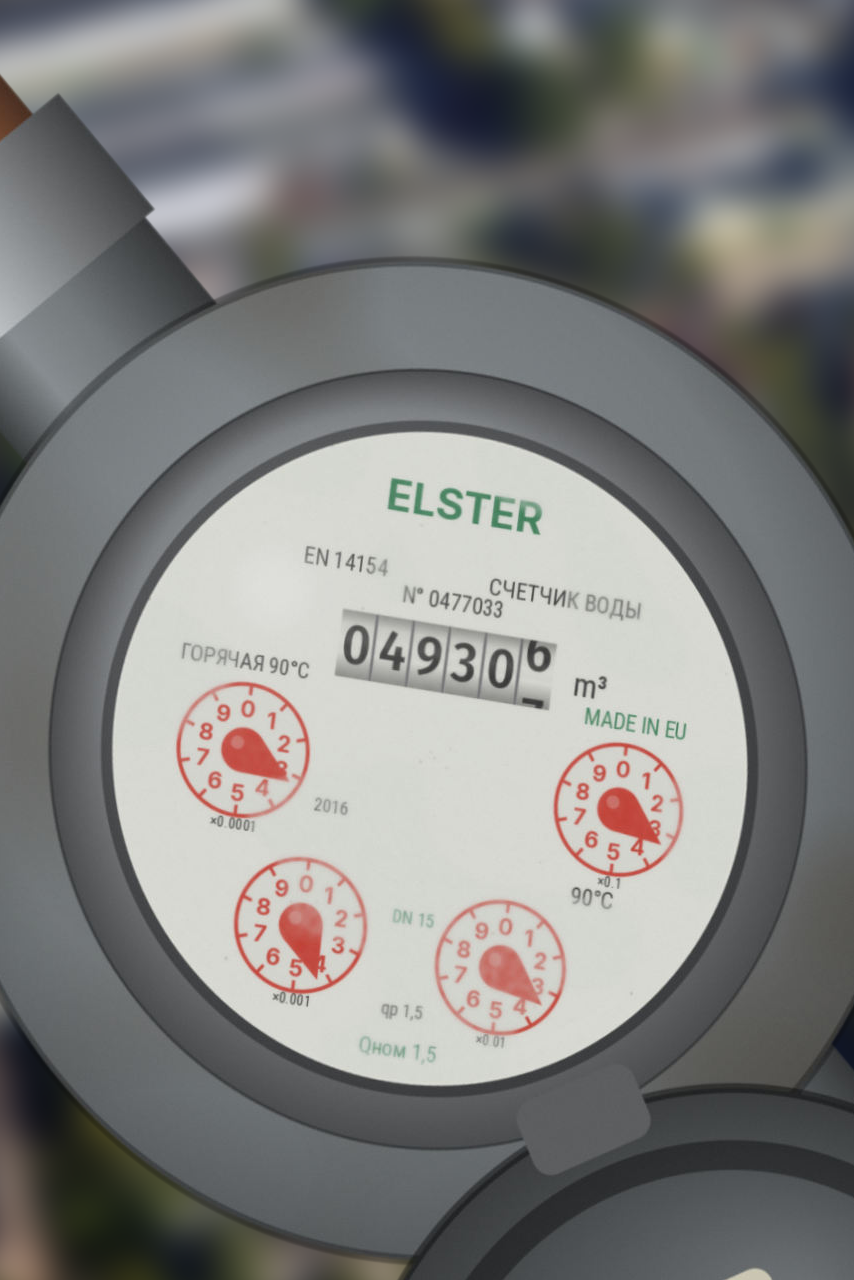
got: 49306.3343 m³
